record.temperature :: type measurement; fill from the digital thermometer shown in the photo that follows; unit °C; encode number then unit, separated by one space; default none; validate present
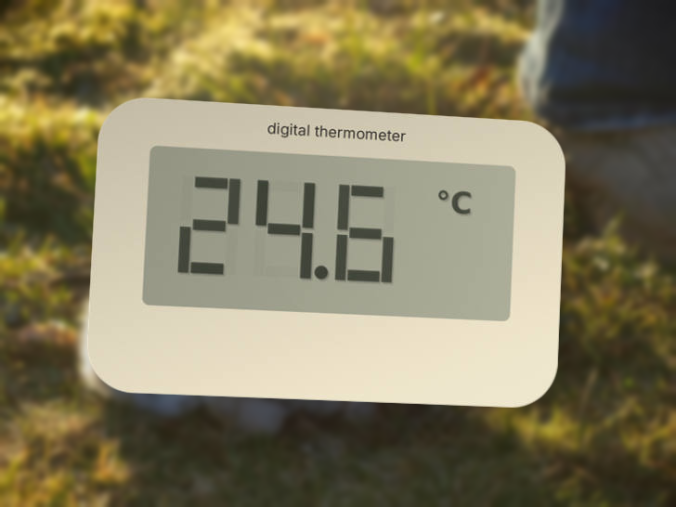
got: 24.6 °C
